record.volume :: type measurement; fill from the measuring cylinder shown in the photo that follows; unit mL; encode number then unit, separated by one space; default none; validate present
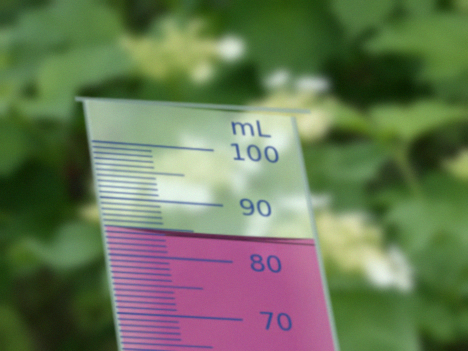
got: 84 mL
